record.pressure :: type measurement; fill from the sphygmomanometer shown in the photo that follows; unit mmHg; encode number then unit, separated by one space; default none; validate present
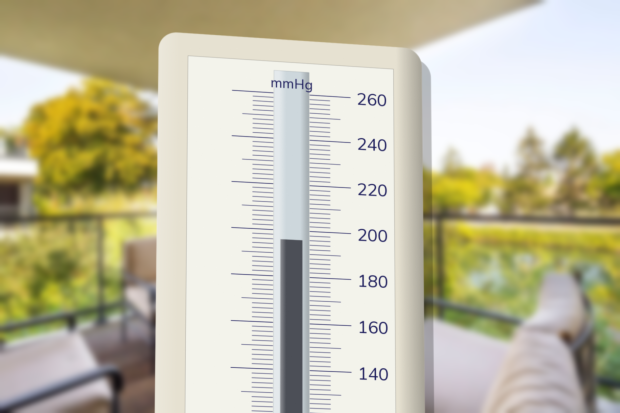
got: 196 mmHg
